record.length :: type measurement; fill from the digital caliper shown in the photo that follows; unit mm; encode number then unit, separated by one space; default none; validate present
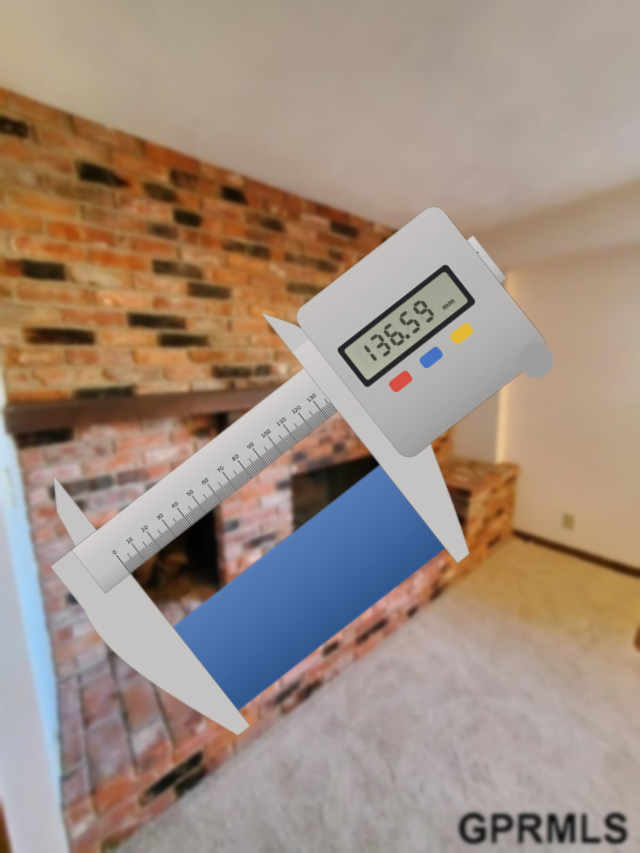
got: 136.59 mm
